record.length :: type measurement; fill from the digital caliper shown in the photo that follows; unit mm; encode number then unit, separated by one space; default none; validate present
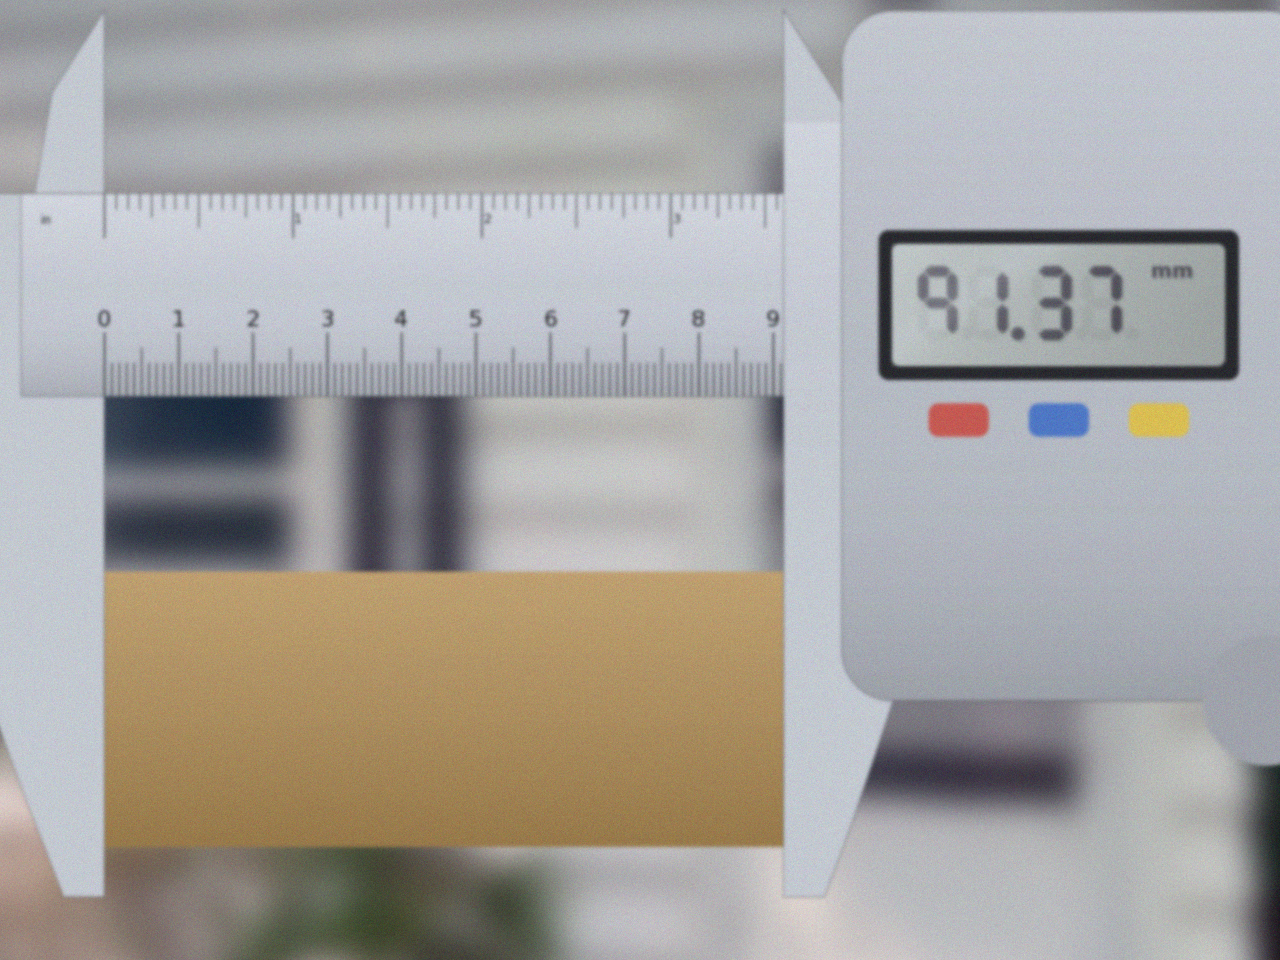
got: 91.37 mm
